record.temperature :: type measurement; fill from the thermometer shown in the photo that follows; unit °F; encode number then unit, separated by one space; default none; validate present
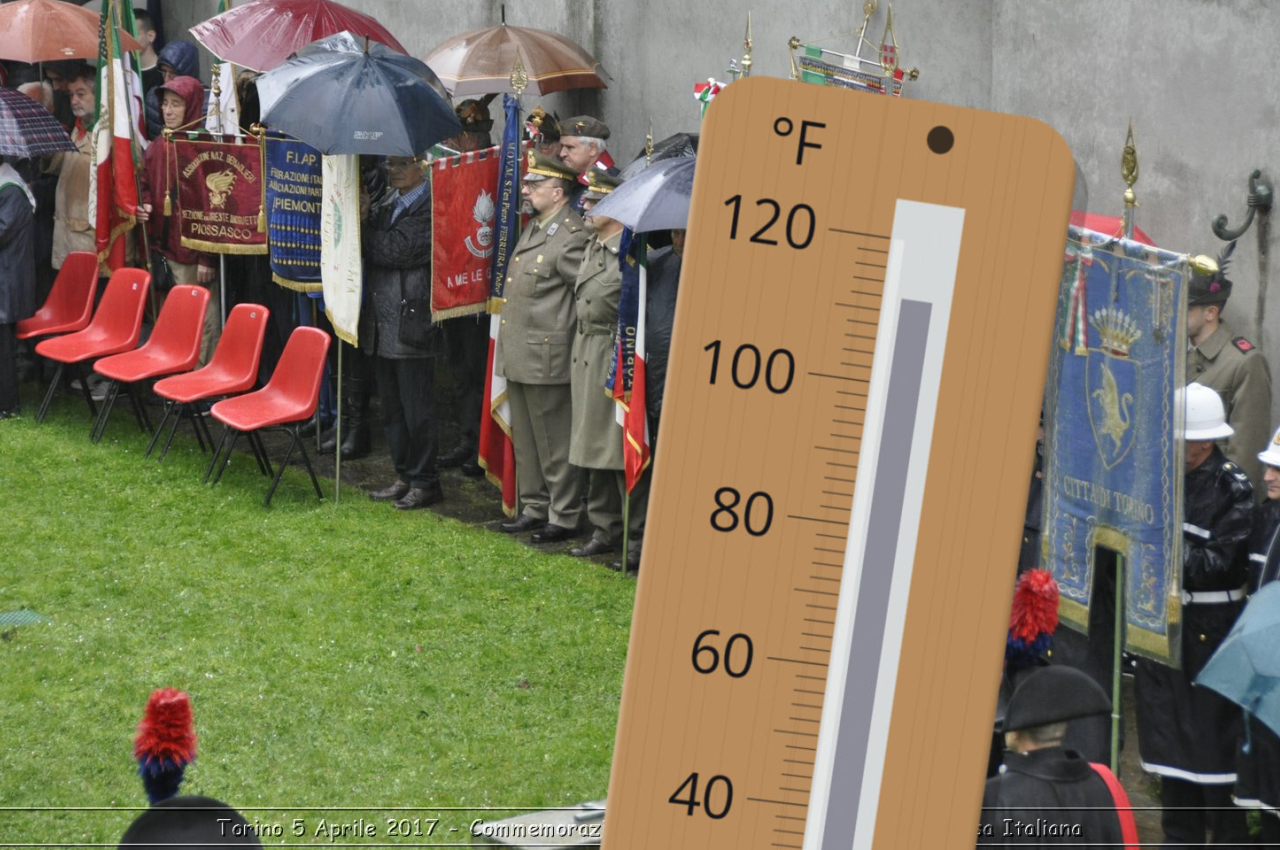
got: 112 °F
